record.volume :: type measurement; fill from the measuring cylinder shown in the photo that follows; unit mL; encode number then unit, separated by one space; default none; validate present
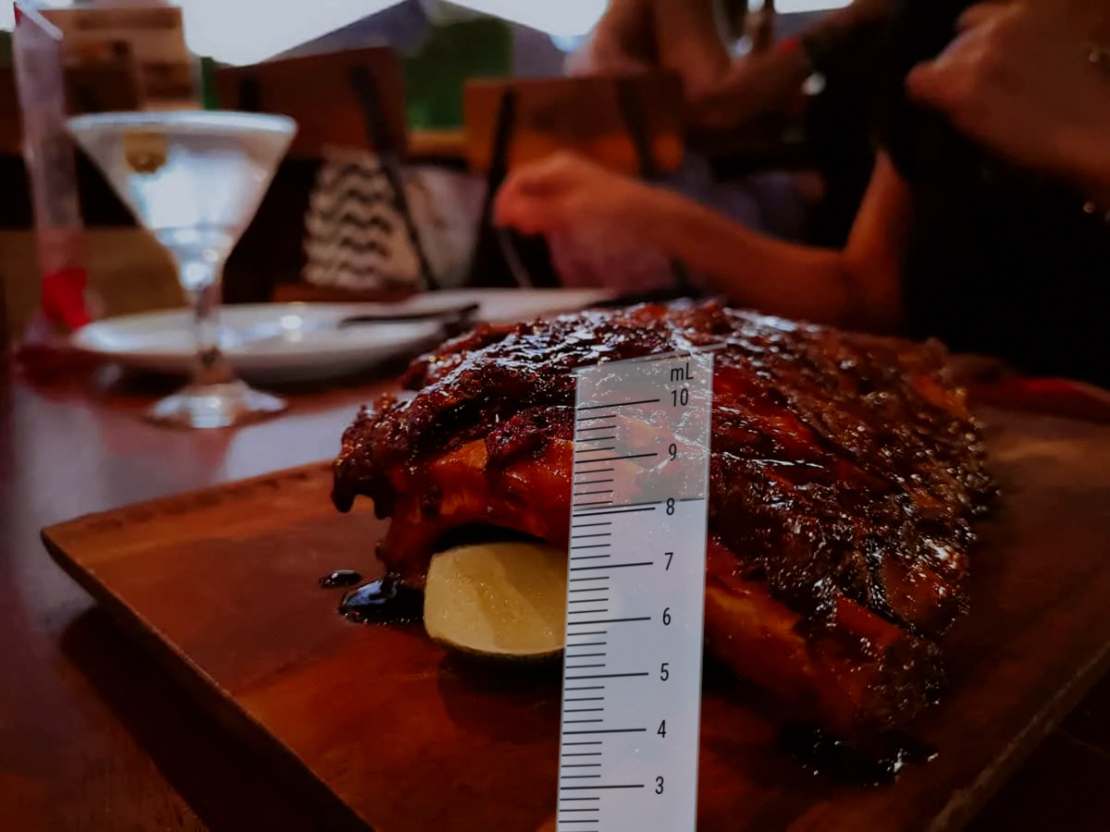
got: 8.1 mL
